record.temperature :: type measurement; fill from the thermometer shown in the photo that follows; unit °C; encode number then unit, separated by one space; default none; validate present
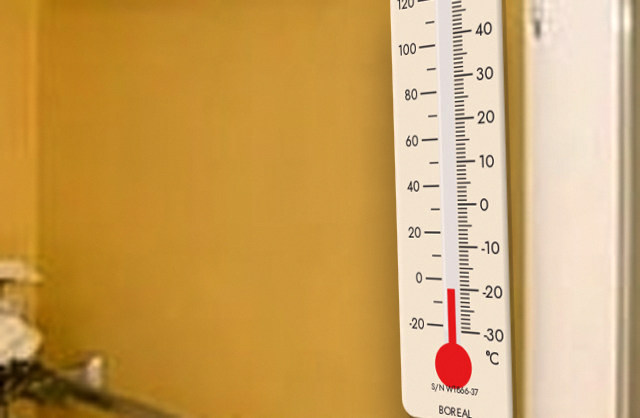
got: -20 °C
